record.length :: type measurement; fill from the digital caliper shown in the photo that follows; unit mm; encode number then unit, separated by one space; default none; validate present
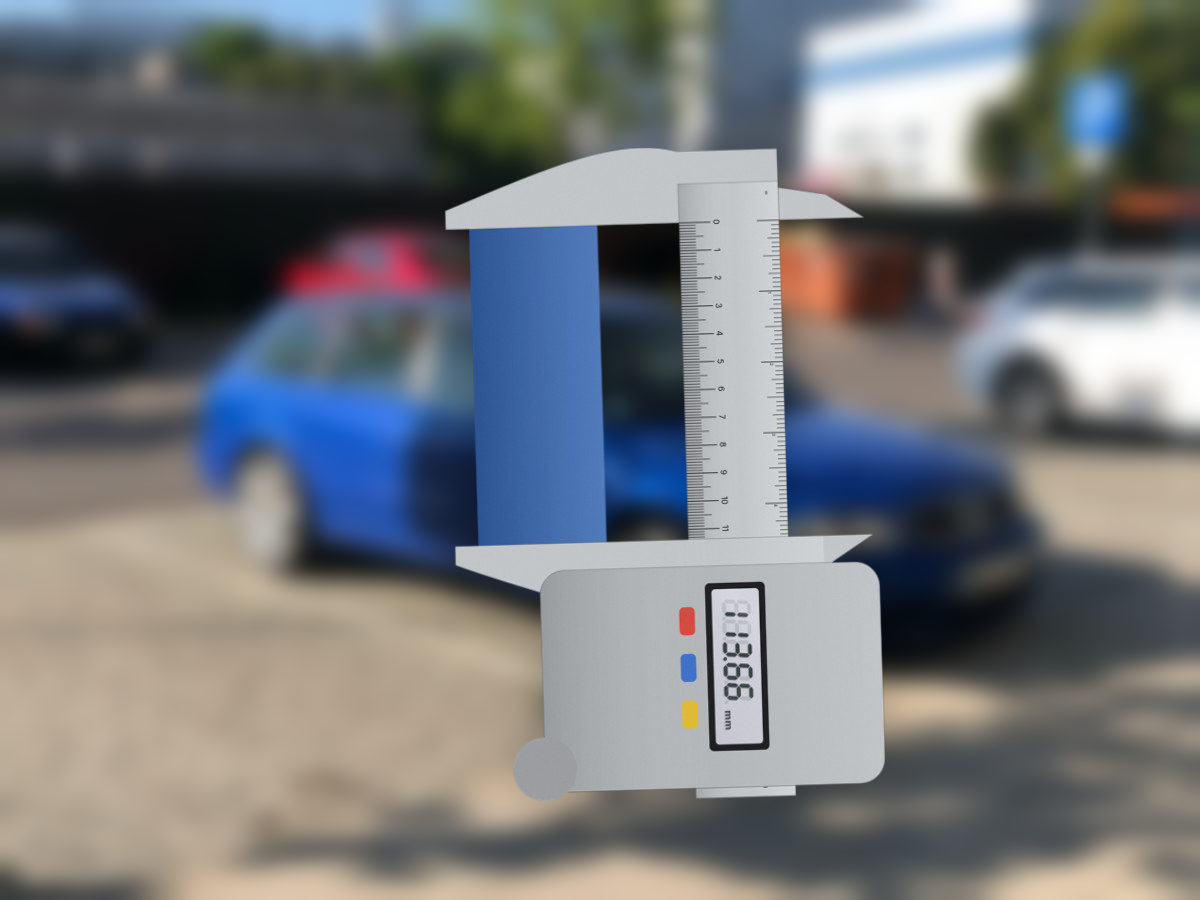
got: 113.66 mm
